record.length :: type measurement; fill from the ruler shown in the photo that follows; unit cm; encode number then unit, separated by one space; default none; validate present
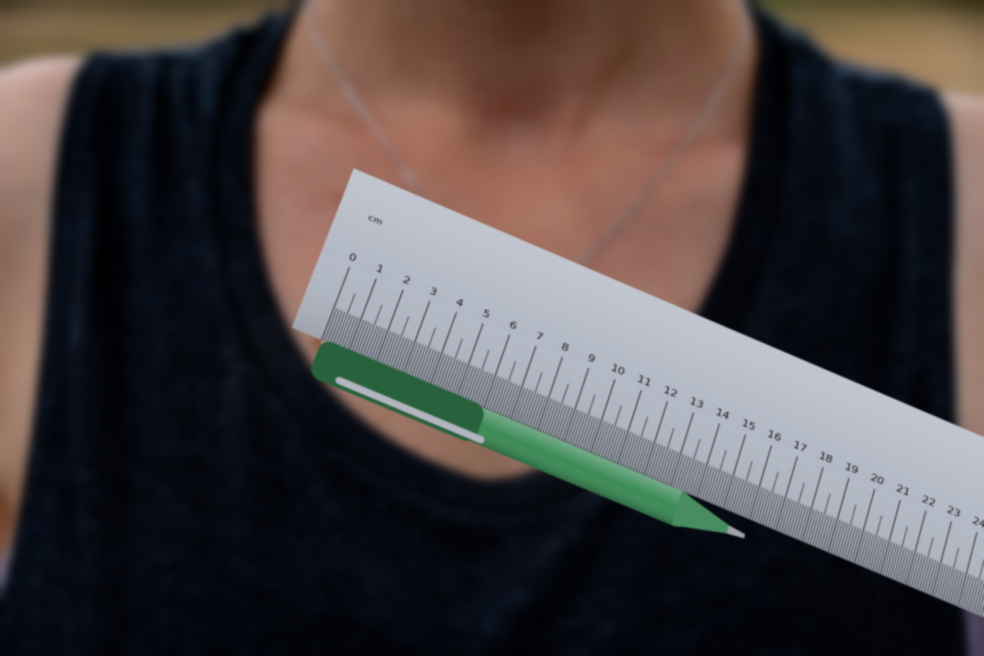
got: 16 cm
